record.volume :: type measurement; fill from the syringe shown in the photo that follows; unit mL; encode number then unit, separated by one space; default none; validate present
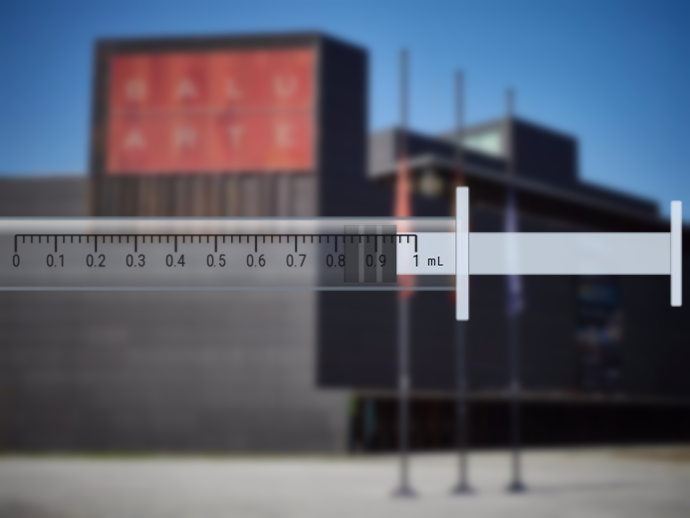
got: 0.82 mL
